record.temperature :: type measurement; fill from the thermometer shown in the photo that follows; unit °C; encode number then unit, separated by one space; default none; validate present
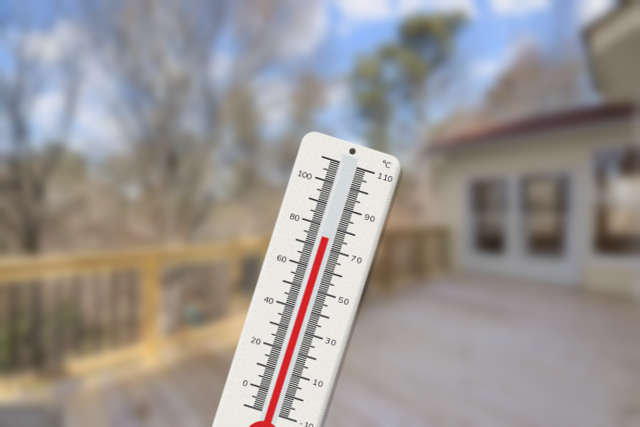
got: 75 °C
